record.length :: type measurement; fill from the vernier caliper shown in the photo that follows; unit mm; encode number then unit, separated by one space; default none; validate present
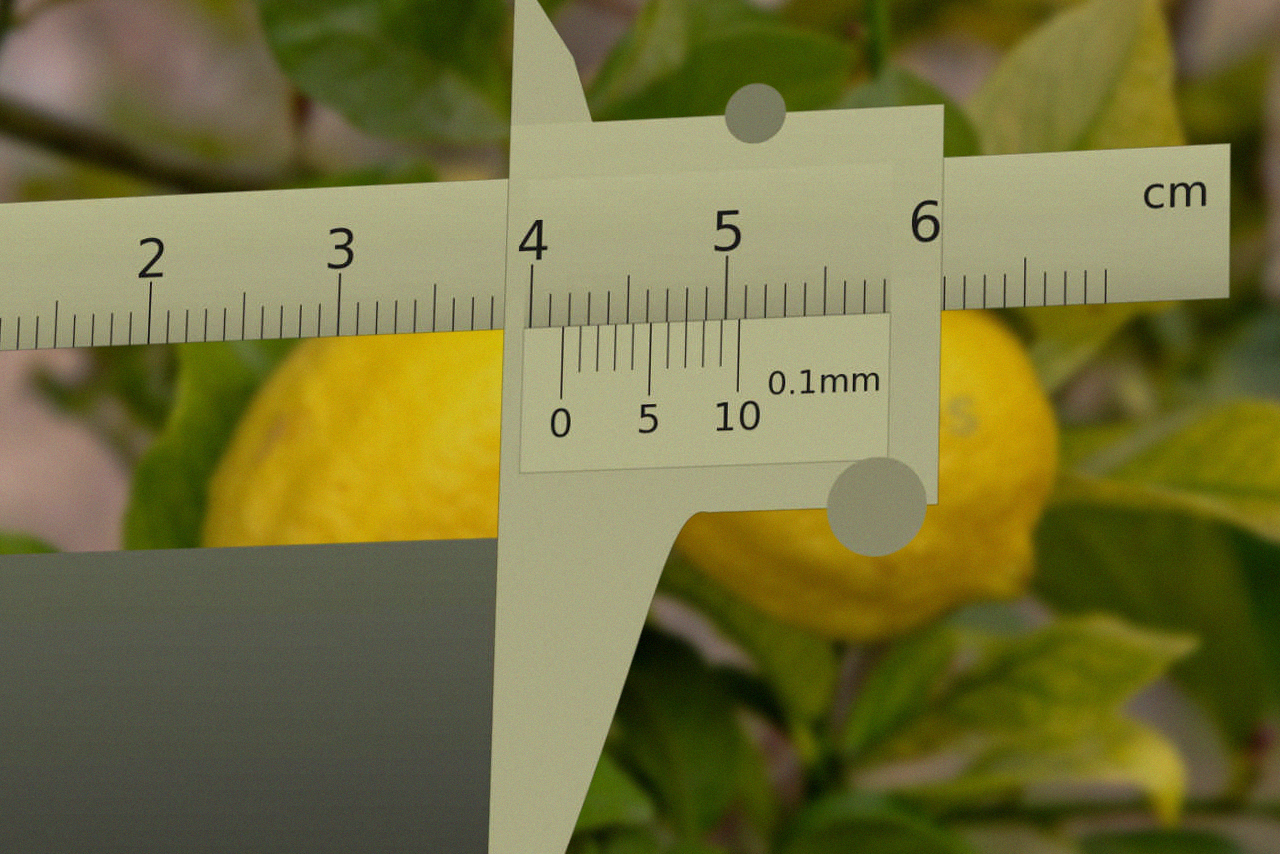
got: 41.7 mm
